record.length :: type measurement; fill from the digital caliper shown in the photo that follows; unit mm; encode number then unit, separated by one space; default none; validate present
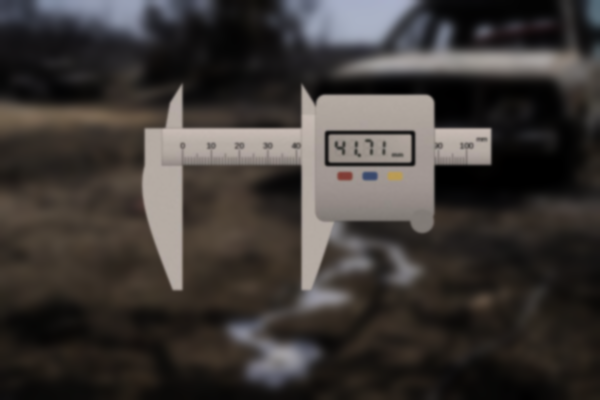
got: 41.71 mm
